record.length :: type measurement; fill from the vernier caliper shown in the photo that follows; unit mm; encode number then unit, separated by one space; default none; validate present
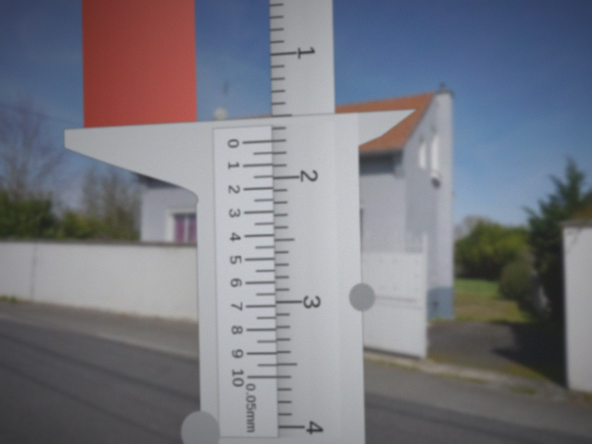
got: 17.0 mm
